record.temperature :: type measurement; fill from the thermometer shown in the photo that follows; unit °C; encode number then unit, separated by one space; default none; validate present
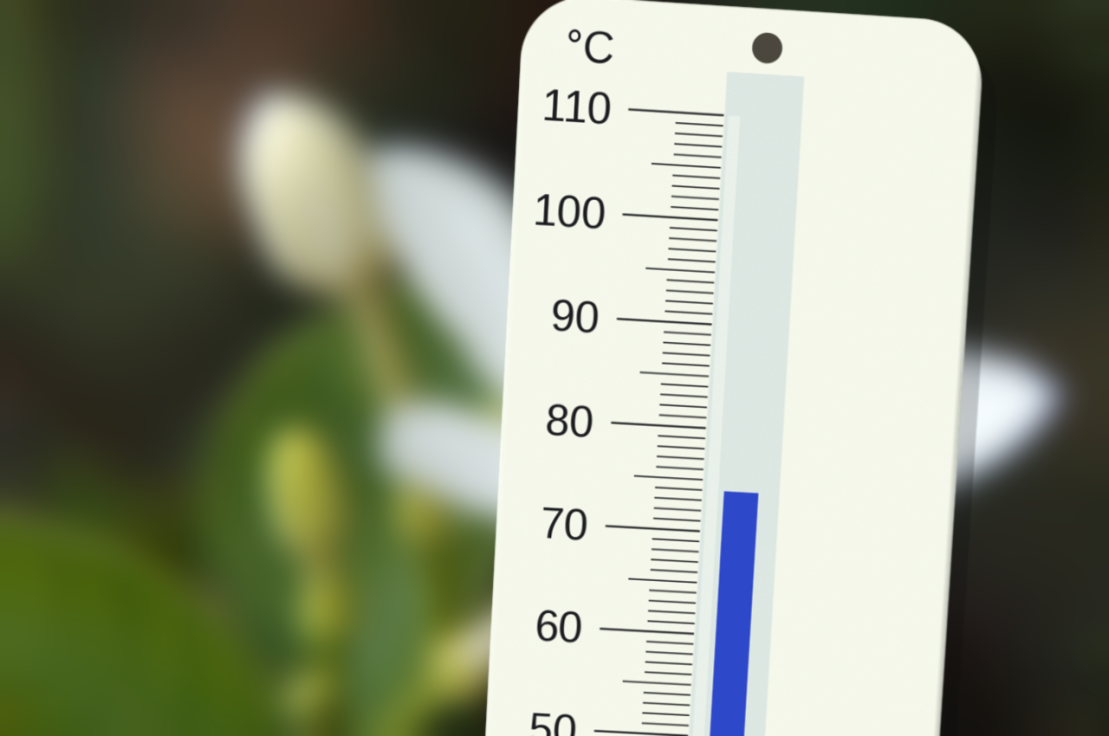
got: 74 °C
